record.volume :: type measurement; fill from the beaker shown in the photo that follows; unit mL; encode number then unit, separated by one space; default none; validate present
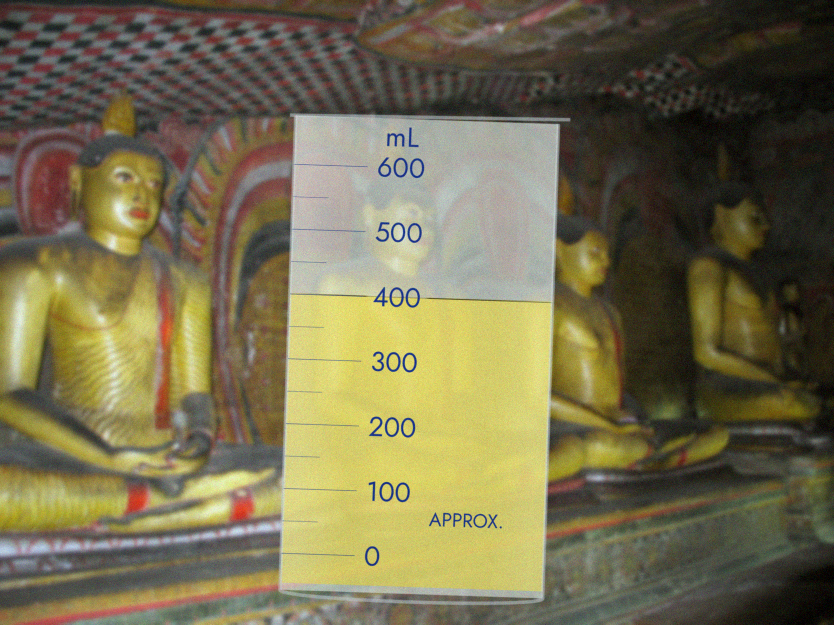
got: 400 mL
